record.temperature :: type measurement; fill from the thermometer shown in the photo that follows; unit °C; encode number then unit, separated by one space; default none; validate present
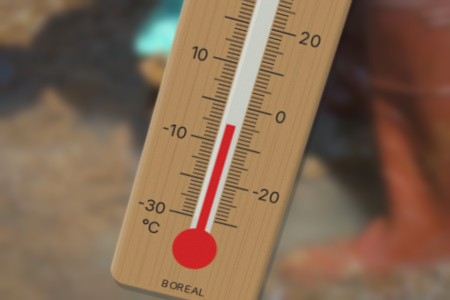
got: -5 °C
